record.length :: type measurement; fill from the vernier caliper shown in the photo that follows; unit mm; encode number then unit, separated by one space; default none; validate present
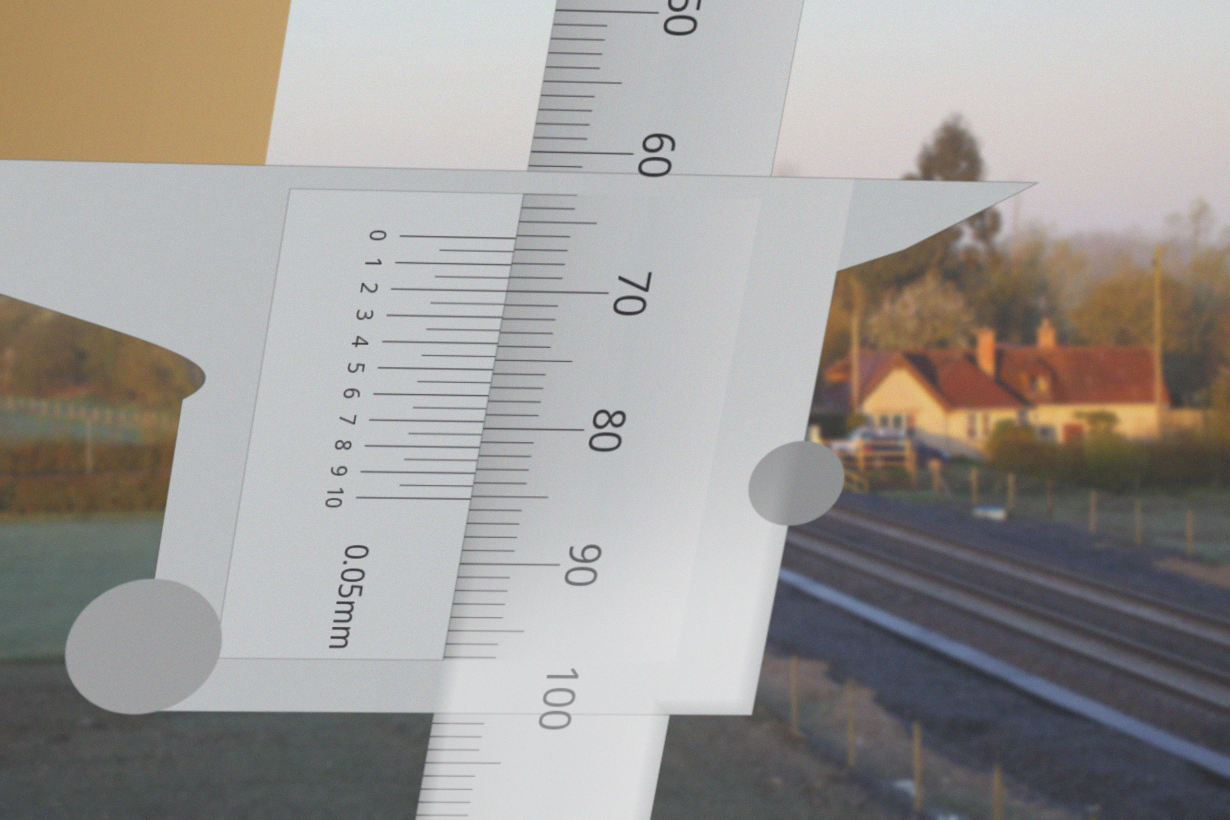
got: 66.2 mm
